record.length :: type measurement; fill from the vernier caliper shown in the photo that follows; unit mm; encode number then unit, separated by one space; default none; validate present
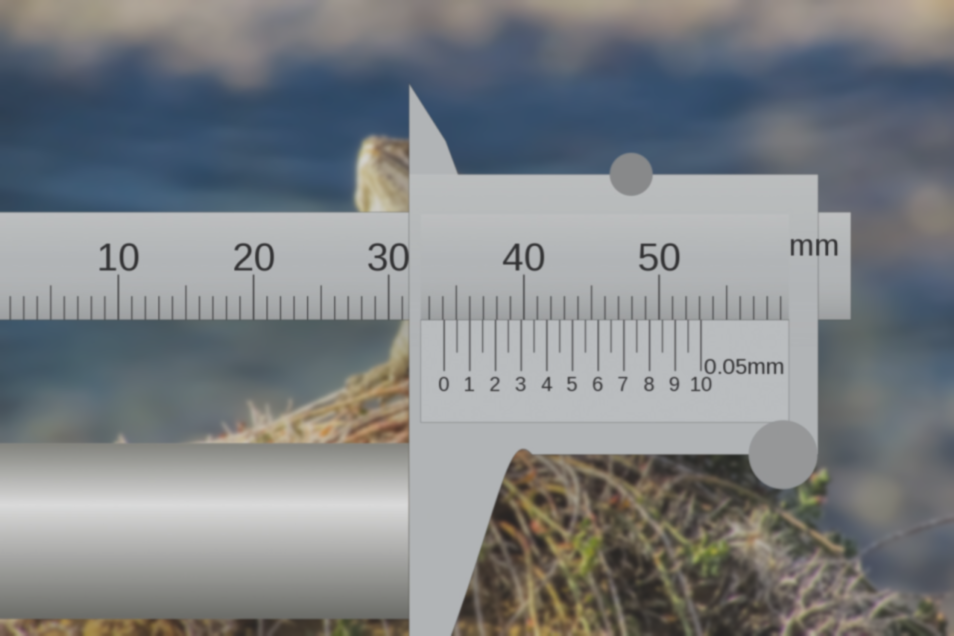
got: 34.1 mm
